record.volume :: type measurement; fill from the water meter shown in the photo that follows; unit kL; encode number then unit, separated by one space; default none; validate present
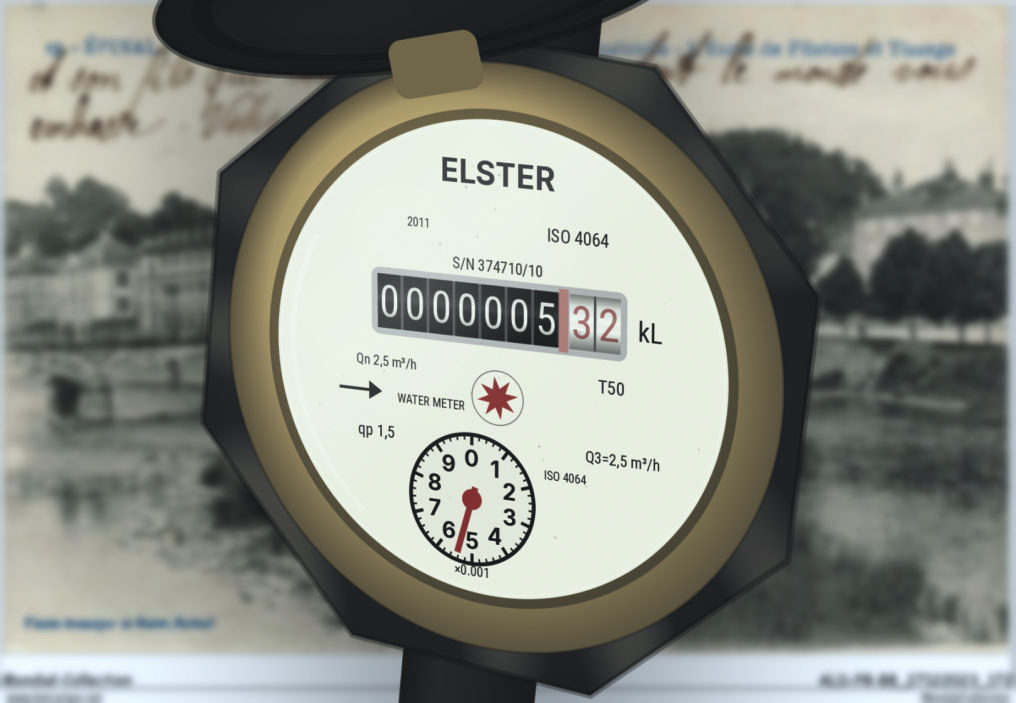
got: 5.325 kL
